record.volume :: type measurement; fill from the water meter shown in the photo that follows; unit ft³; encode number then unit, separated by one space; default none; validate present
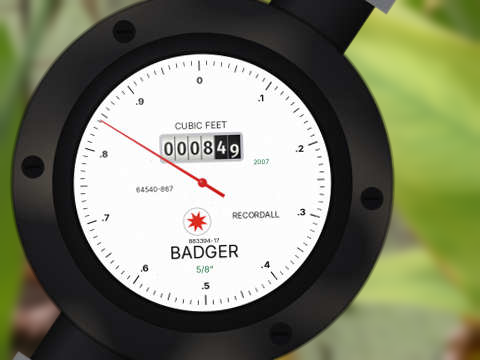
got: 848.84 ft³
